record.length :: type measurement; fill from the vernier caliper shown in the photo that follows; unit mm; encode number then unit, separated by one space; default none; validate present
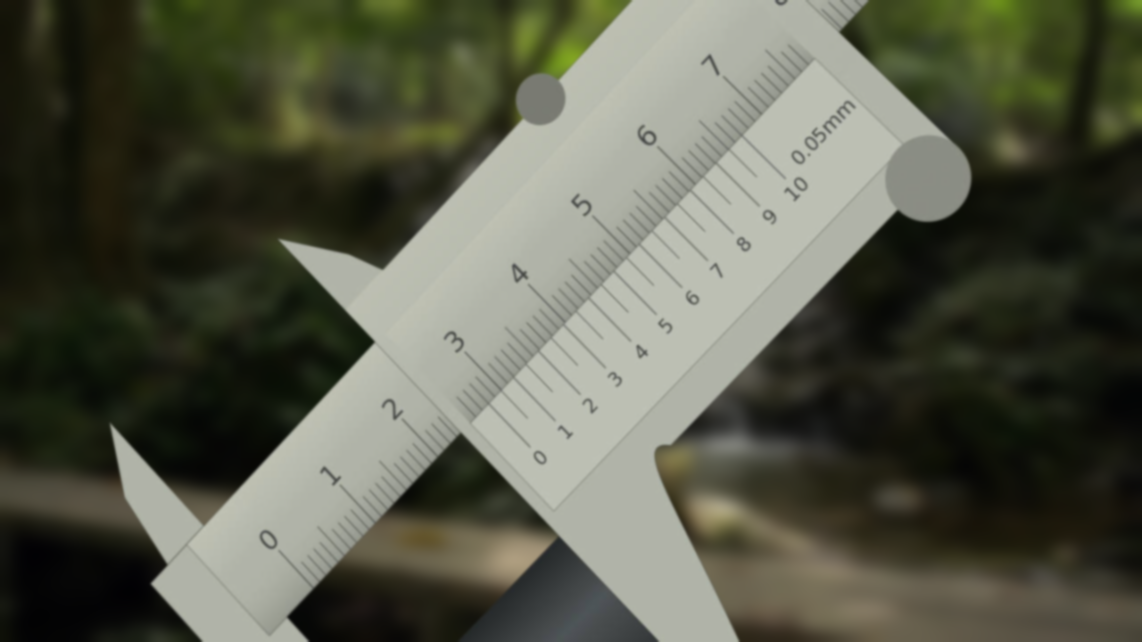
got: 28.0 mm
